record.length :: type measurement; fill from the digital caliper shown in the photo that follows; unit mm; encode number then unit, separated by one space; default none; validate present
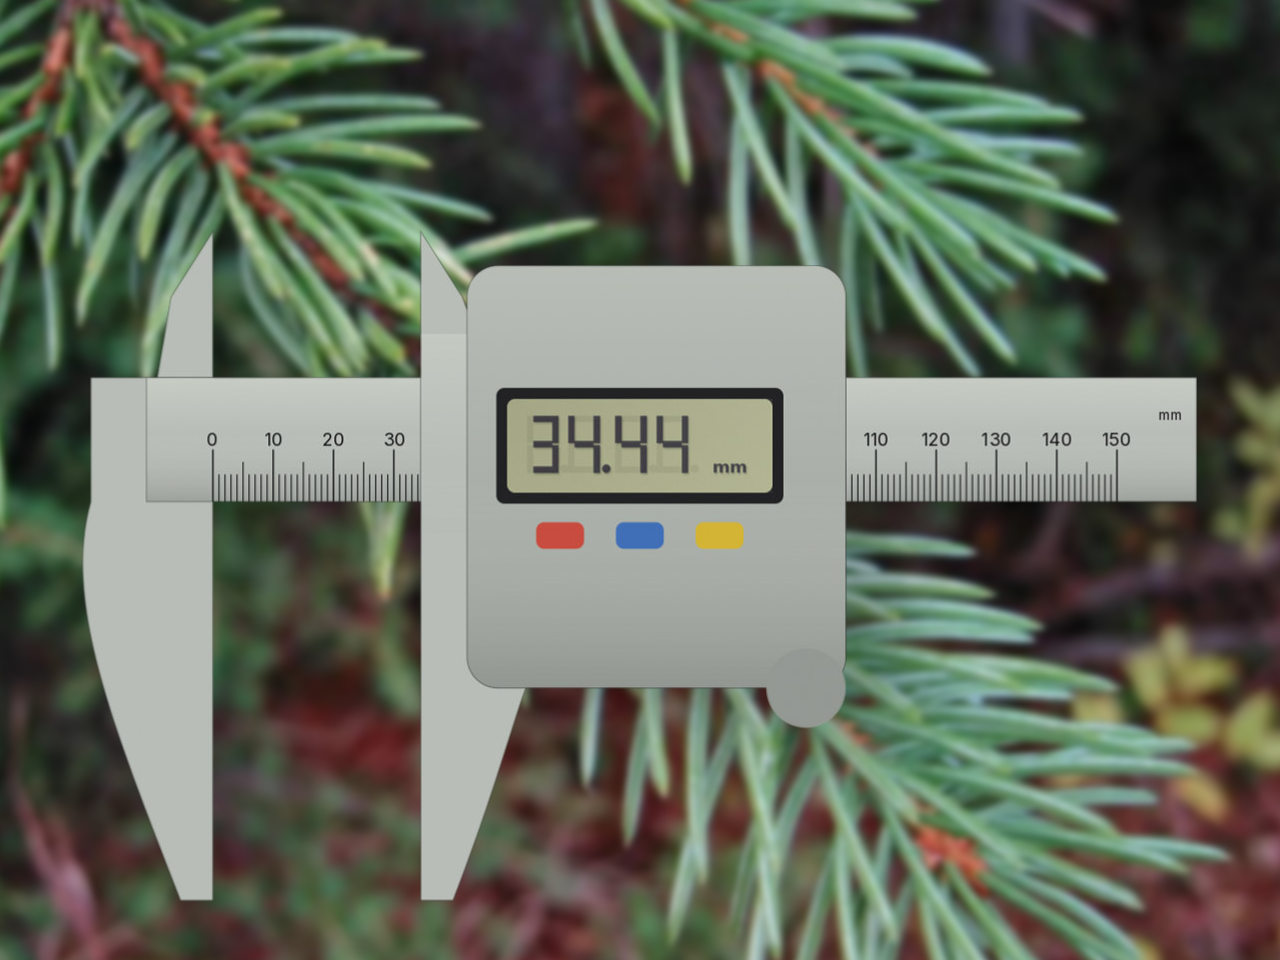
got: 34.44 mm
